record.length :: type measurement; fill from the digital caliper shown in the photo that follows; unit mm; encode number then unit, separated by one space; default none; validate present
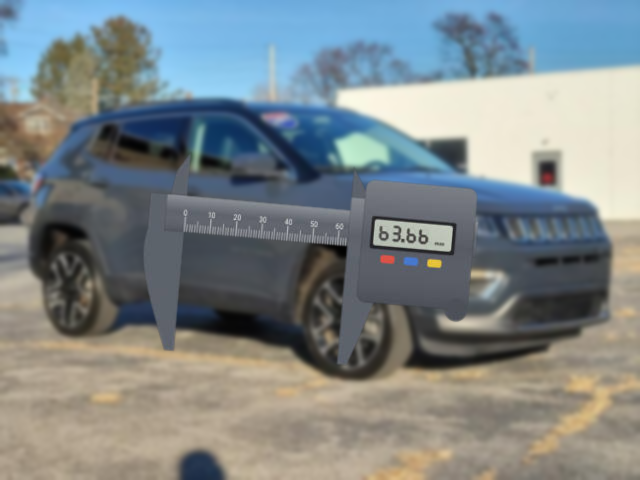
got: 63.66 mm
